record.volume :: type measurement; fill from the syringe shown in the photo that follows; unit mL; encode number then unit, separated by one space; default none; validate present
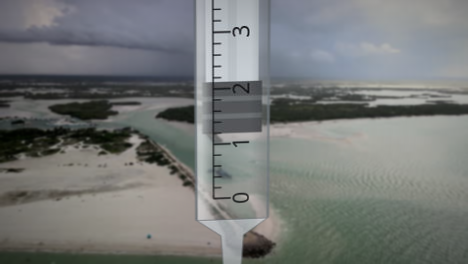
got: 1.2 mL
